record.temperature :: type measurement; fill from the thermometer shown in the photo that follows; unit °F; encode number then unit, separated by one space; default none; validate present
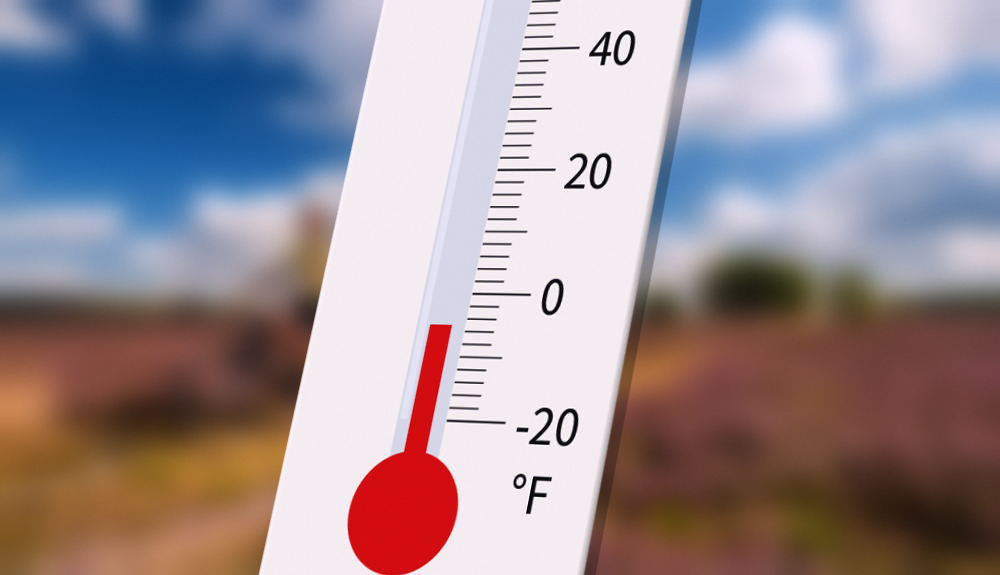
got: -5 °F
